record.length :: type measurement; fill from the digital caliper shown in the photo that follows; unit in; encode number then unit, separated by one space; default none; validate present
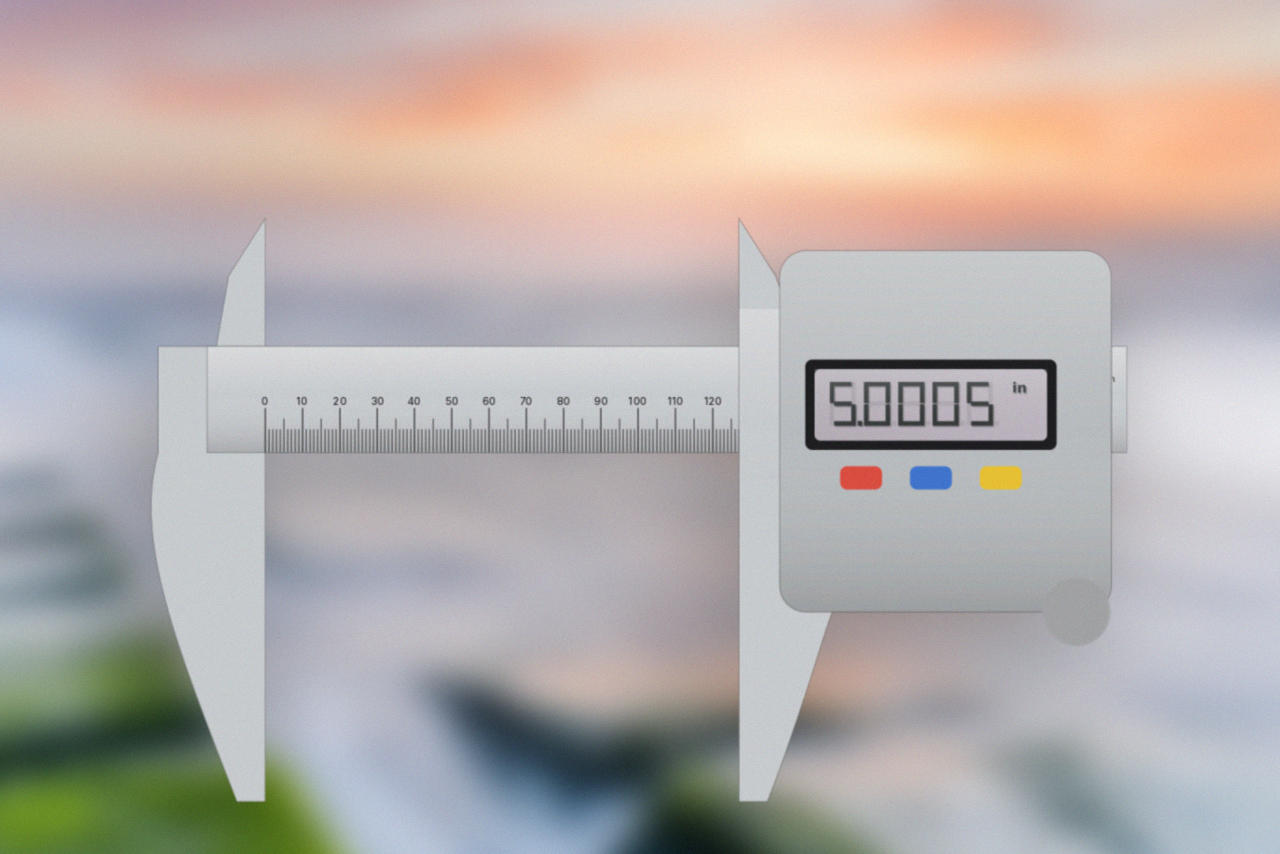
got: 5.0005 in
